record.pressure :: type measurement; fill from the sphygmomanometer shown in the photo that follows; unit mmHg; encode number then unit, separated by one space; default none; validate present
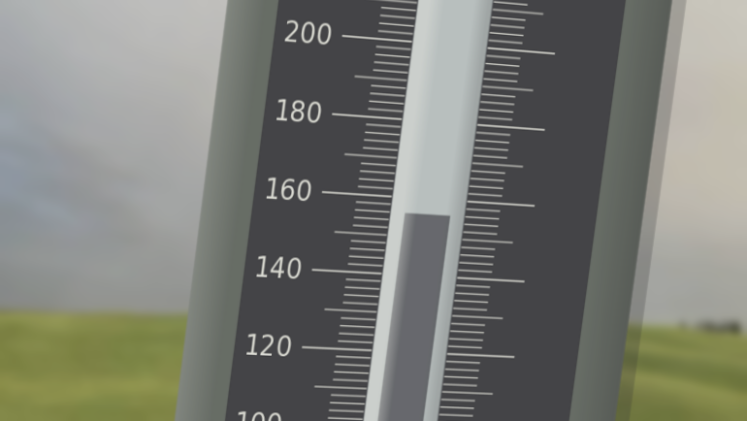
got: 156 mmHg
